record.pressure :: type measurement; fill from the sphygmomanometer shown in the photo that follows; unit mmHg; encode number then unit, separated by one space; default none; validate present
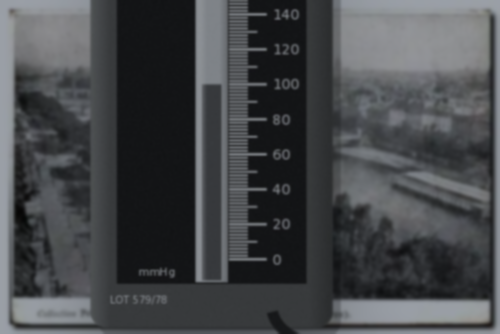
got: 100 mmHg
